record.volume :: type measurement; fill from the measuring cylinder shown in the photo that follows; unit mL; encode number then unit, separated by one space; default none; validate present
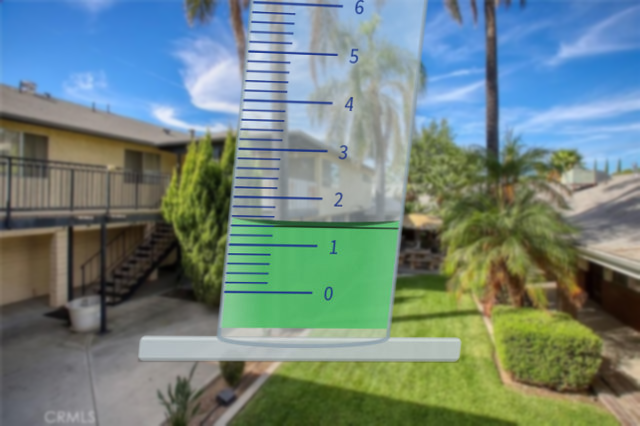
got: 1.4 mL
